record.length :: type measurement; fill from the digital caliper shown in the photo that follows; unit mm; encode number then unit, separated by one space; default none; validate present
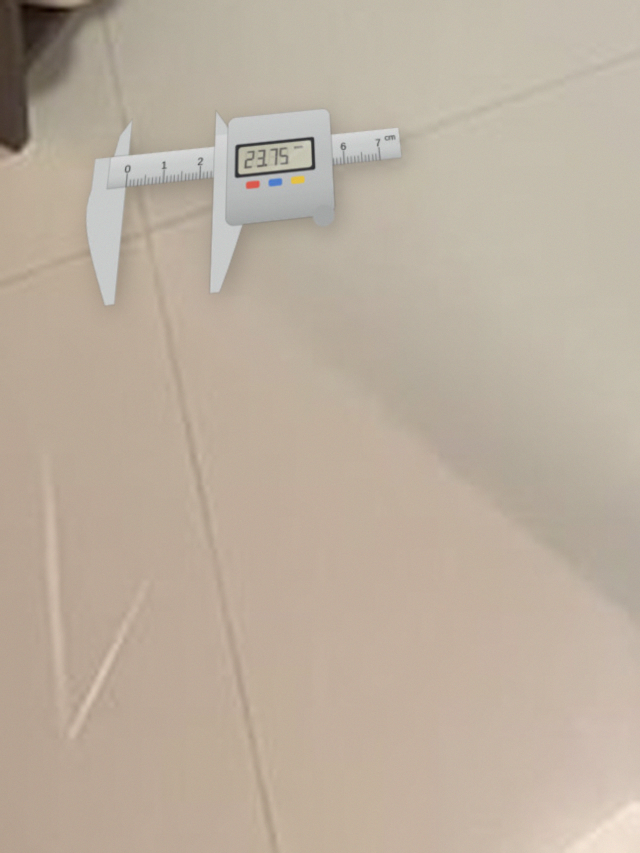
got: 23.75 mm
